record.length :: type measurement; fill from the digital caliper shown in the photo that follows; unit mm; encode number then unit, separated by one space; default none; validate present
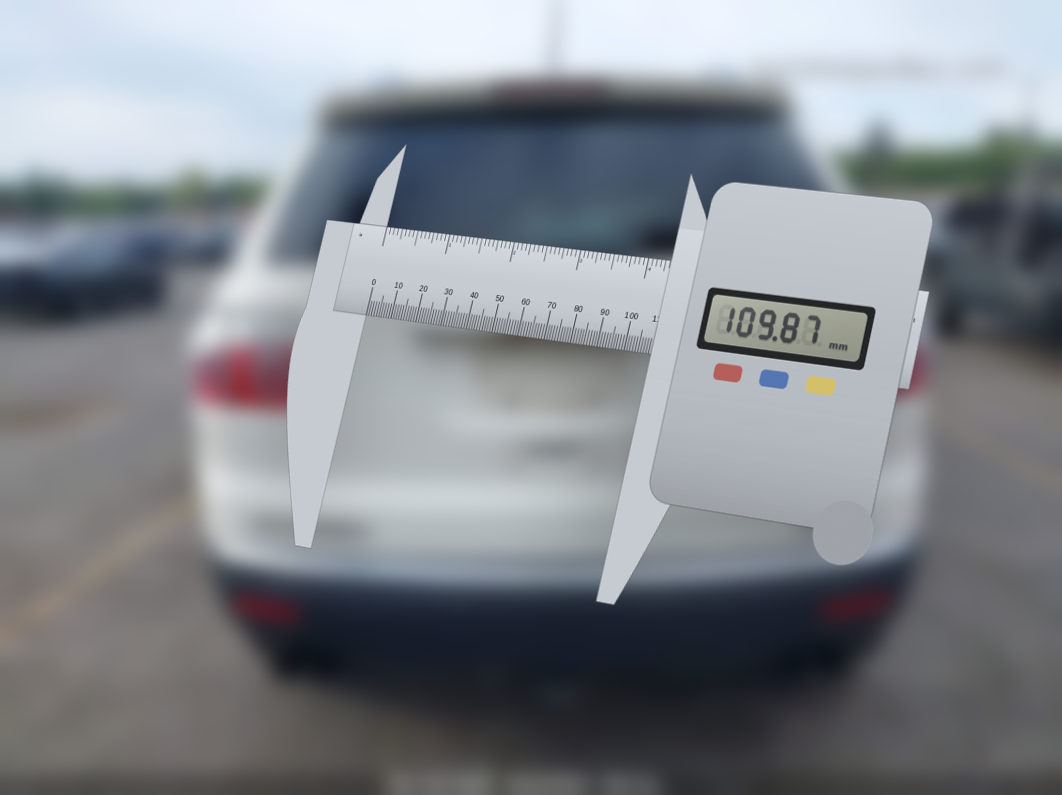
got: 109.87 mm
